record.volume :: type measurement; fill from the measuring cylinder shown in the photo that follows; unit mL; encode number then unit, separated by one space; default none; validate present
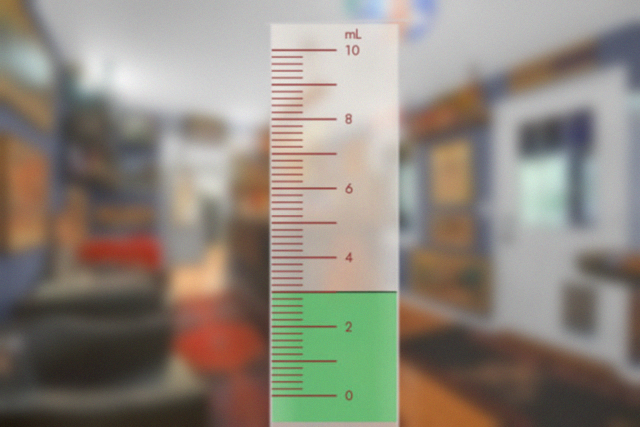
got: 3 mL
